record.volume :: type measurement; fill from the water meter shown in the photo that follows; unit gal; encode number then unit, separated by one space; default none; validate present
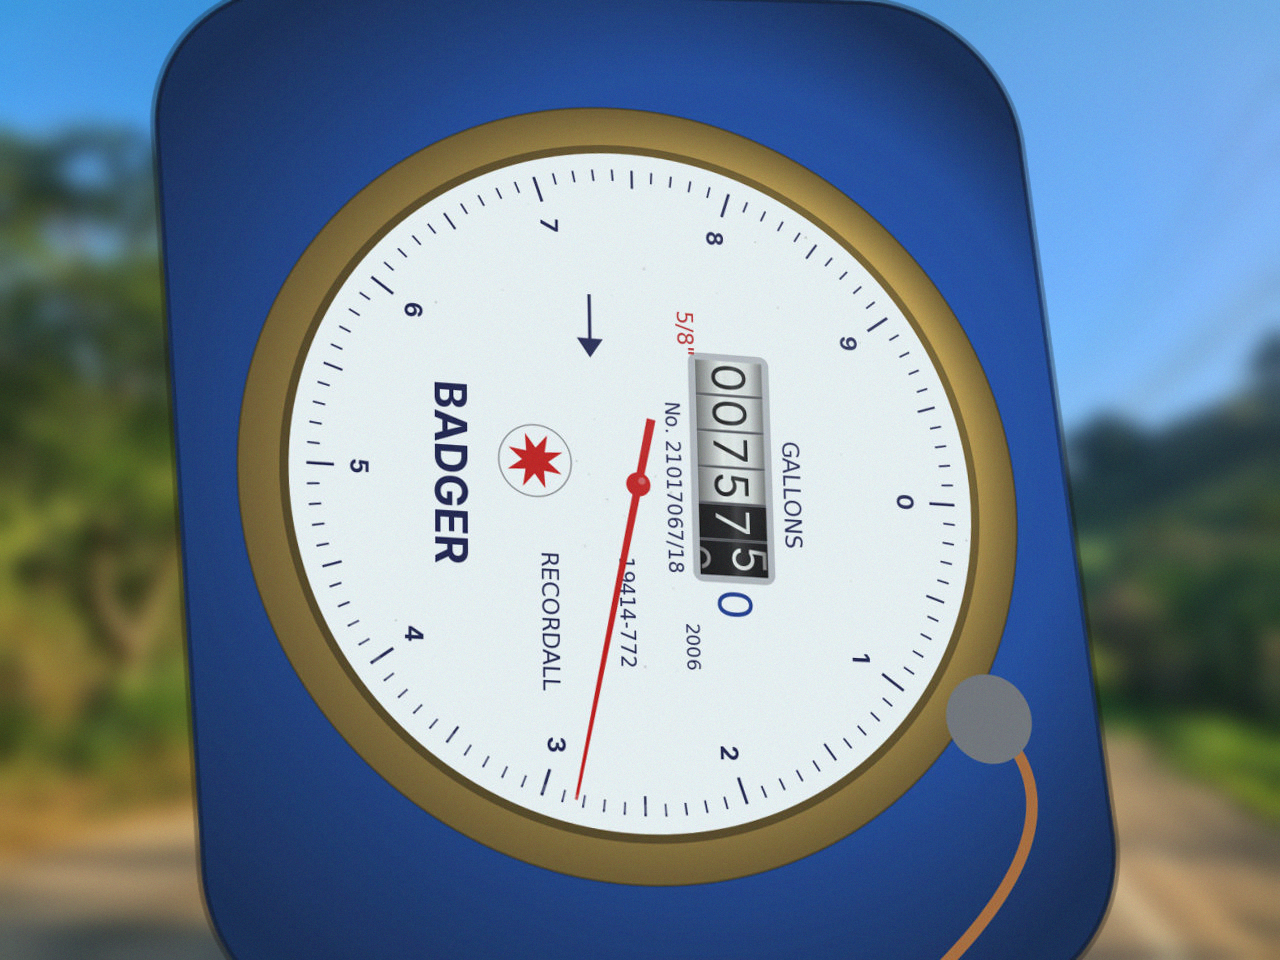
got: 75752.8 gal
